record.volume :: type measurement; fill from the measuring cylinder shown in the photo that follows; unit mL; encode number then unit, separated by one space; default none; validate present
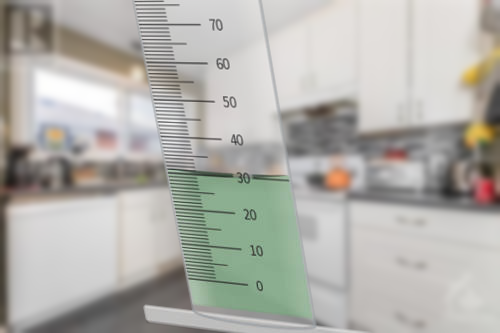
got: 30 mL
